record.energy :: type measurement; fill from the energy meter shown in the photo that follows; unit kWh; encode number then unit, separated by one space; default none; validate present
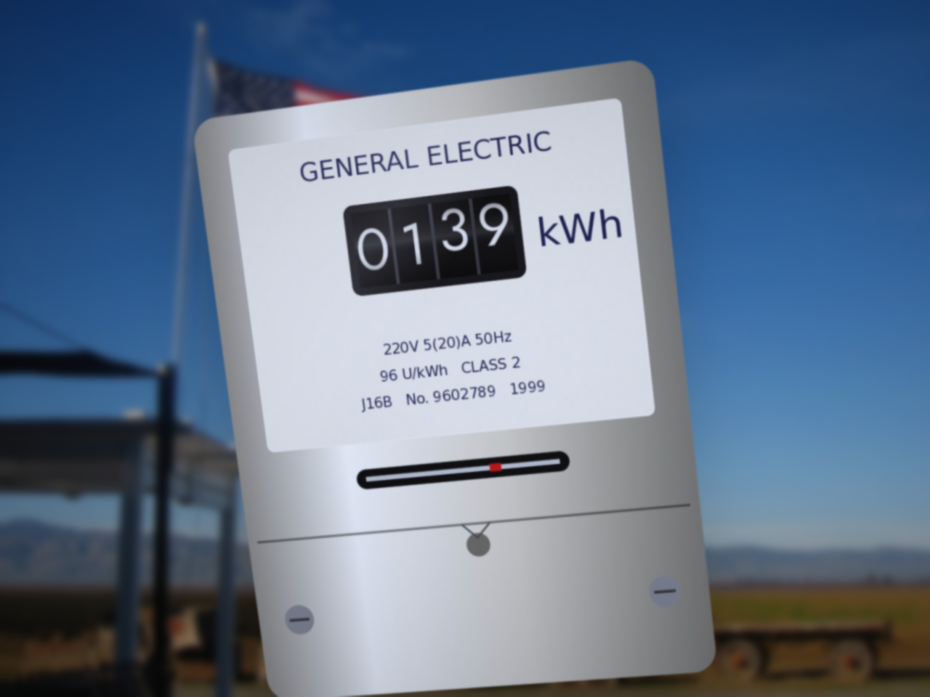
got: 139 kWh
